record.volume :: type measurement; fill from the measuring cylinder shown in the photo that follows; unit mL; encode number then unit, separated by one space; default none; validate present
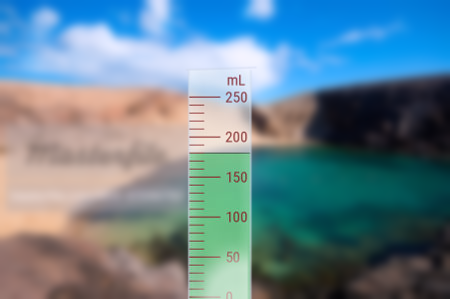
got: 180 mL
